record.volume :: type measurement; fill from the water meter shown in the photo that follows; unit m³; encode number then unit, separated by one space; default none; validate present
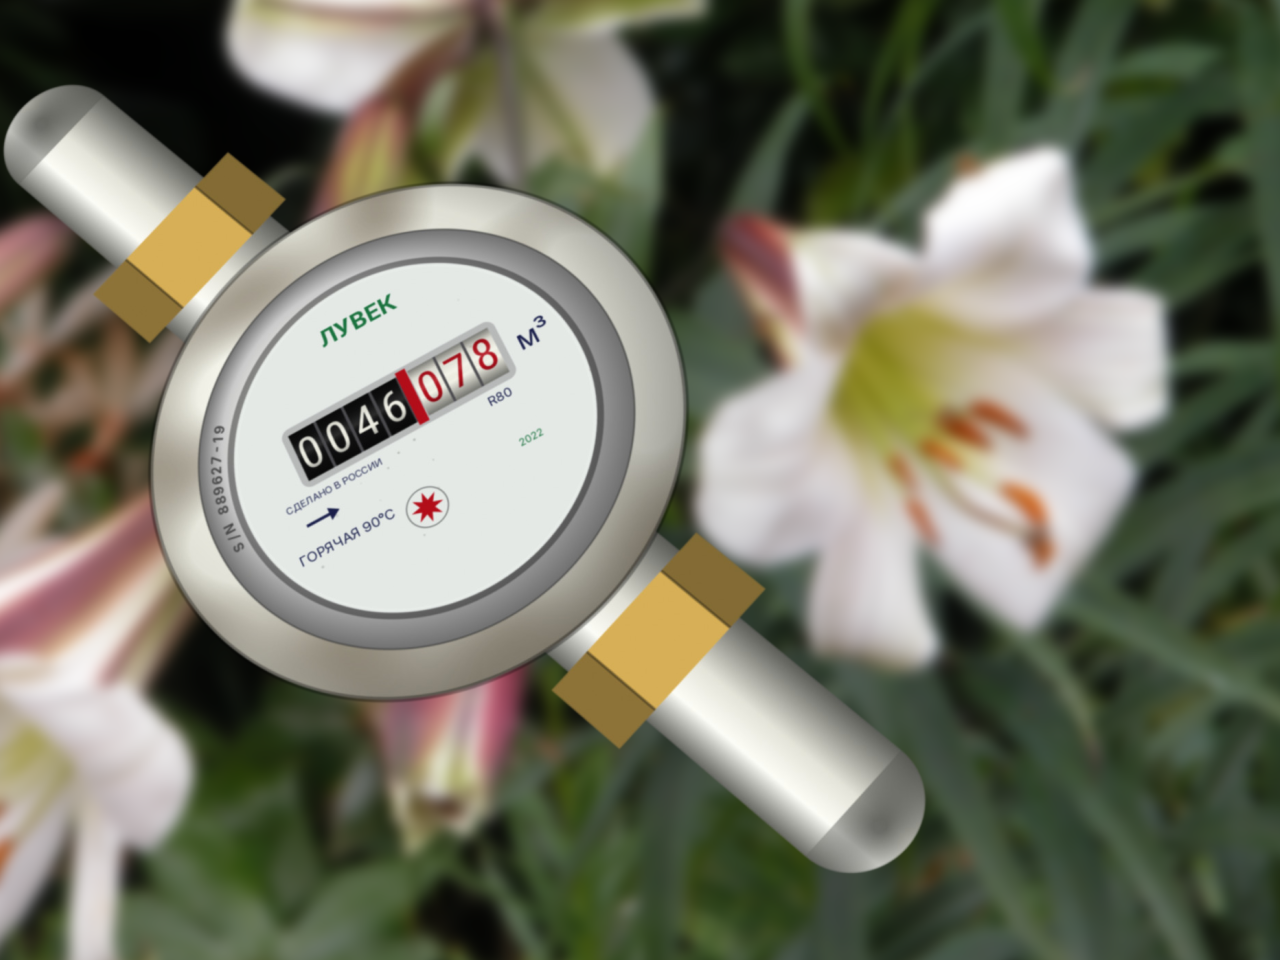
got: 46.078 m³
